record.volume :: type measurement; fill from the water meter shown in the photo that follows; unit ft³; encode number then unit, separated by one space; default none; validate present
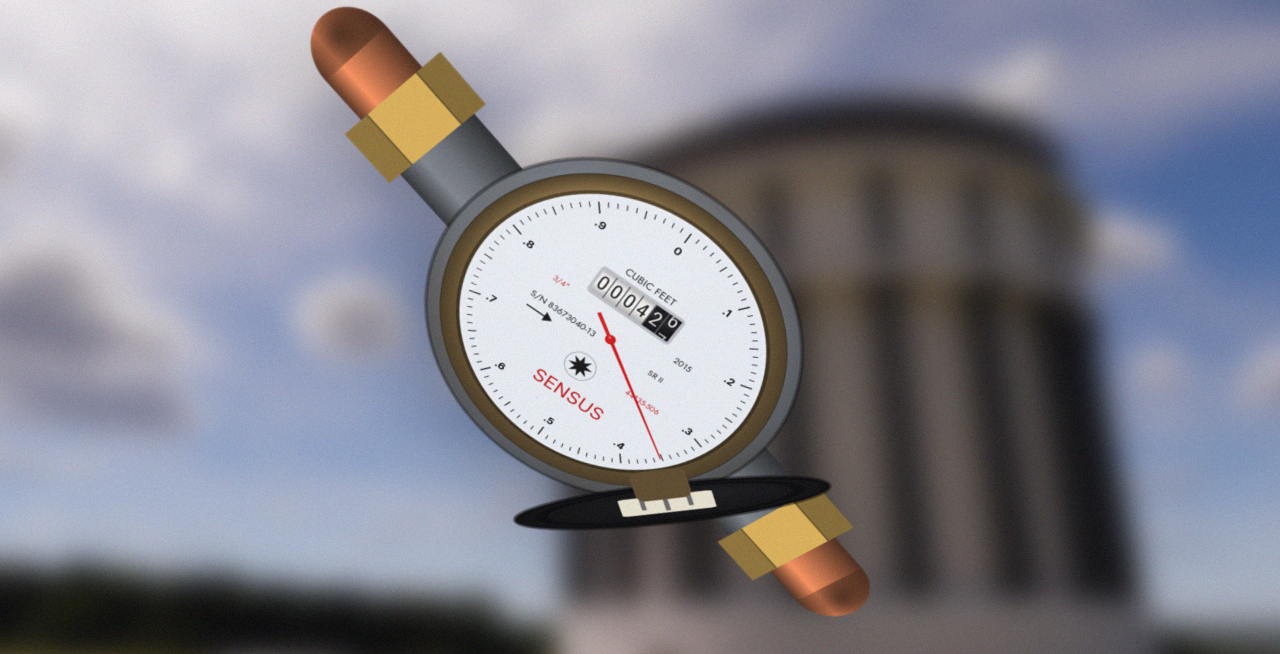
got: 426.35 ft³
